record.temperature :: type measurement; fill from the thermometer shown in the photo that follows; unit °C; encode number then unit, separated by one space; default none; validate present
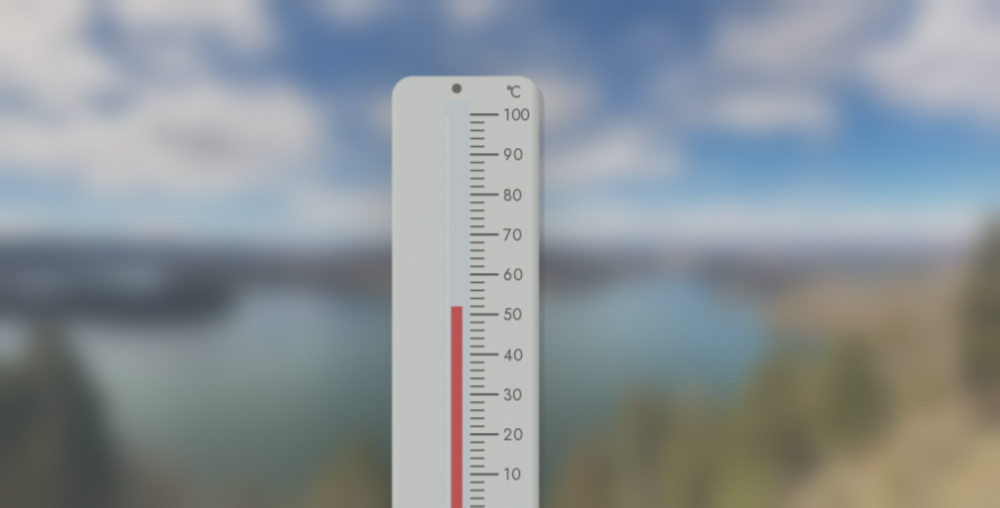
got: 52 °C
